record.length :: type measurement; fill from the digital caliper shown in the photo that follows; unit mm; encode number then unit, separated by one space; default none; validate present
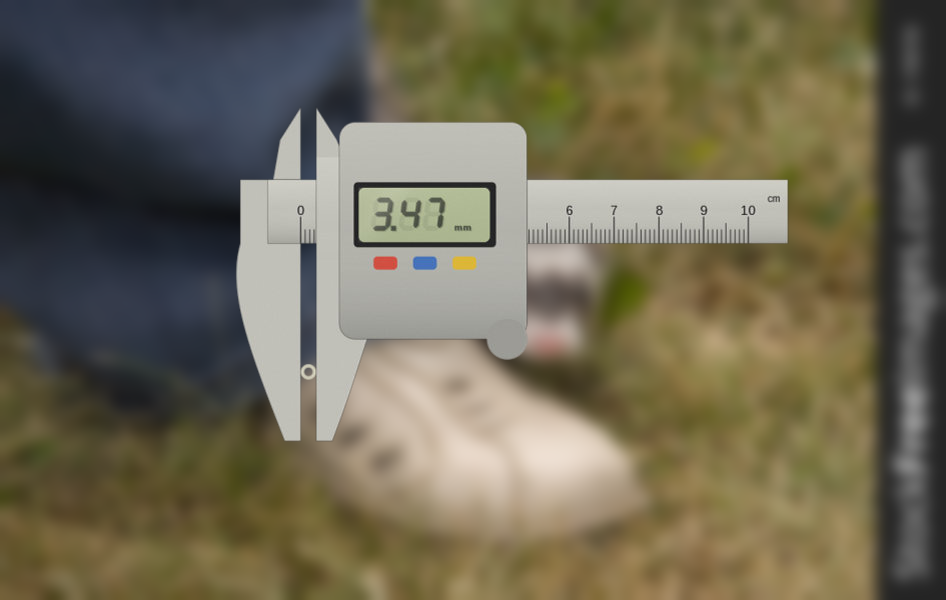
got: 3.47 mm
